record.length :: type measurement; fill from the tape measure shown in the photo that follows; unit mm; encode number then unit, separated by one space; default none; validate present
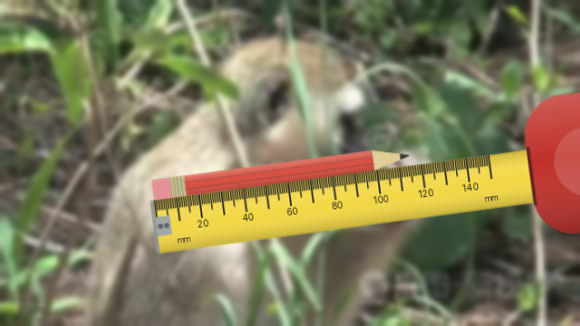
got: 115 mm
